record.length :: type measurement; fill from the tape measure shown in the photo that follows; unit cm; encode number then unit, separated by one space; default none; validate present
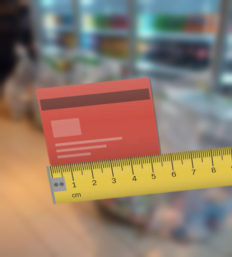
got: 5.5 cm
